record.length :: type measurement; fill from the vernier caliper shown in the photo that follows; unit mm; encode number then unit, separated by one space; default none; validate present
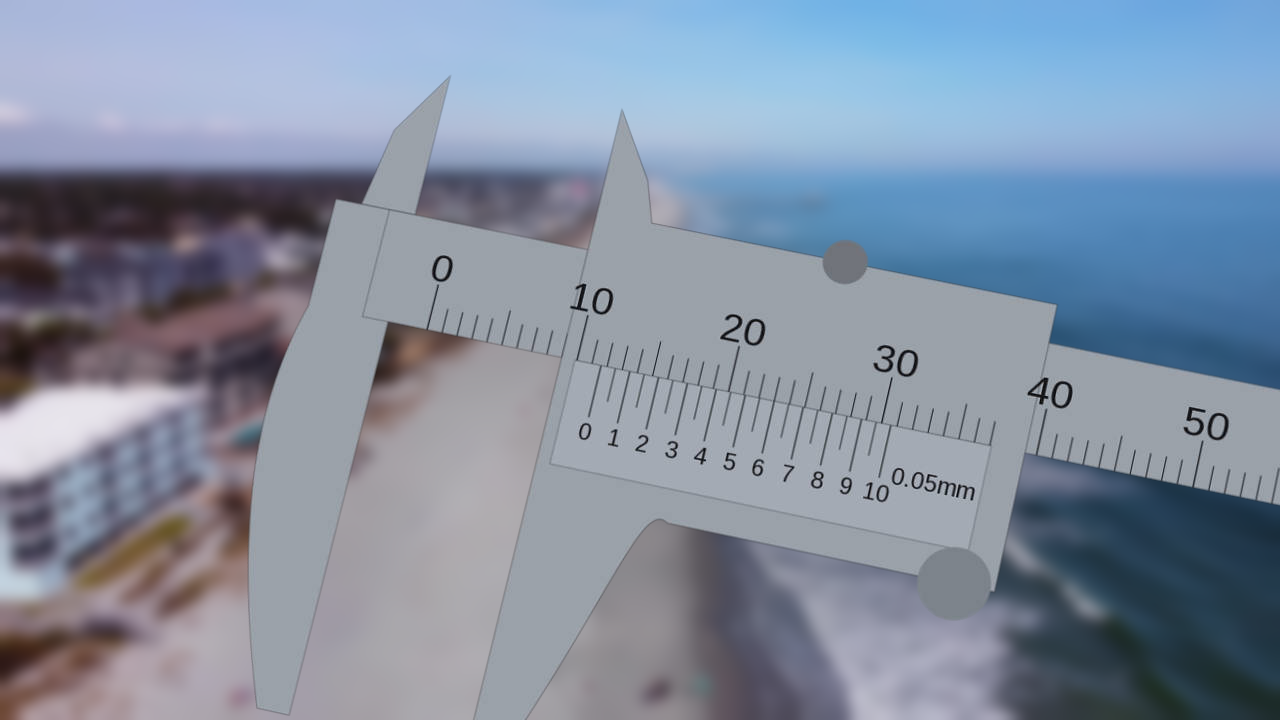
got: 11.6 mm
